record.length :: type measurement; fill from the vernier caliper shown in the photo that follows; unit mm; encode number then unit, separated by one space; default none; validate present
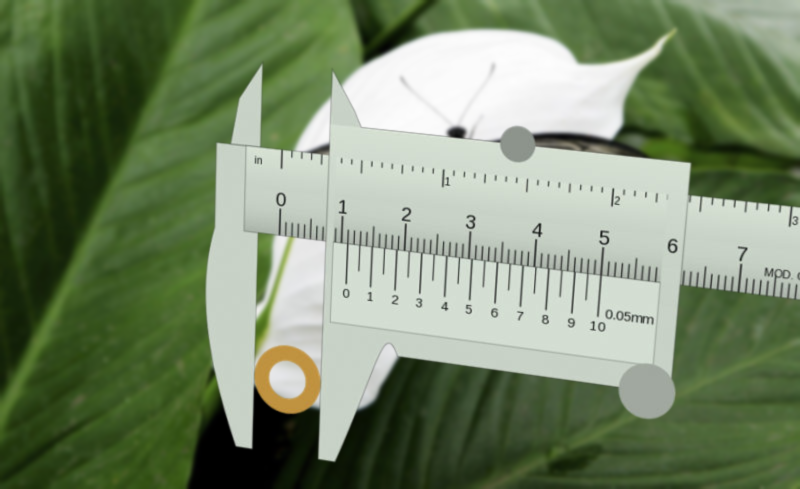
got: 11.0 mm
